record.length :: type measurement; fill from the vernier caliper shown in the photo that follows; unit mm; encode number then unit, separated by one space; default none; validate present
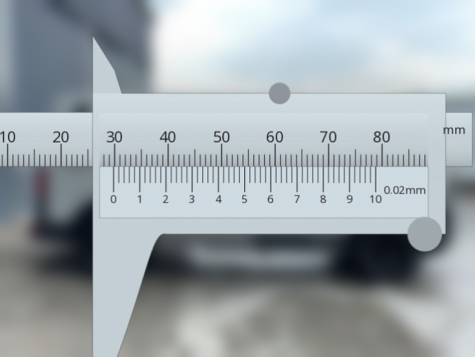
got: 29.8 mm
